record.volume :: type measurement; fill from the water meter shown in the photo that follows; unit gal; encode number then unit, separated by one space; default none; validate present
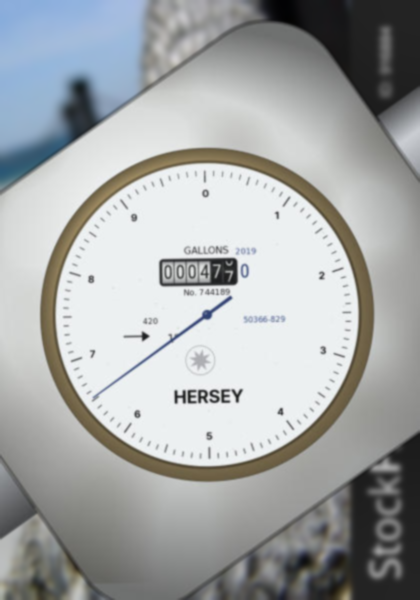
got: 4766.5 gal
